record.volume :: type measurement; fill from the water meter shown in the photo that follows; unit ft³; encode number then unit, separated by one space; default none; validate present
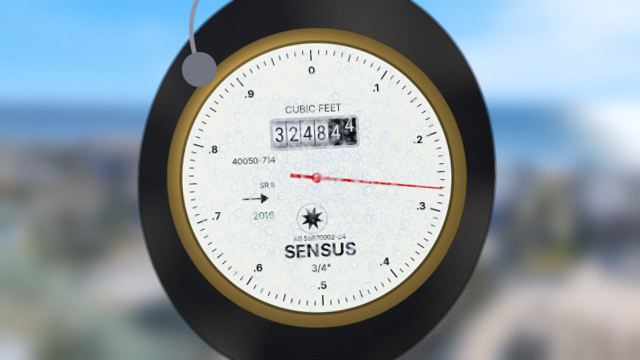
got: 324844.27 ft³
